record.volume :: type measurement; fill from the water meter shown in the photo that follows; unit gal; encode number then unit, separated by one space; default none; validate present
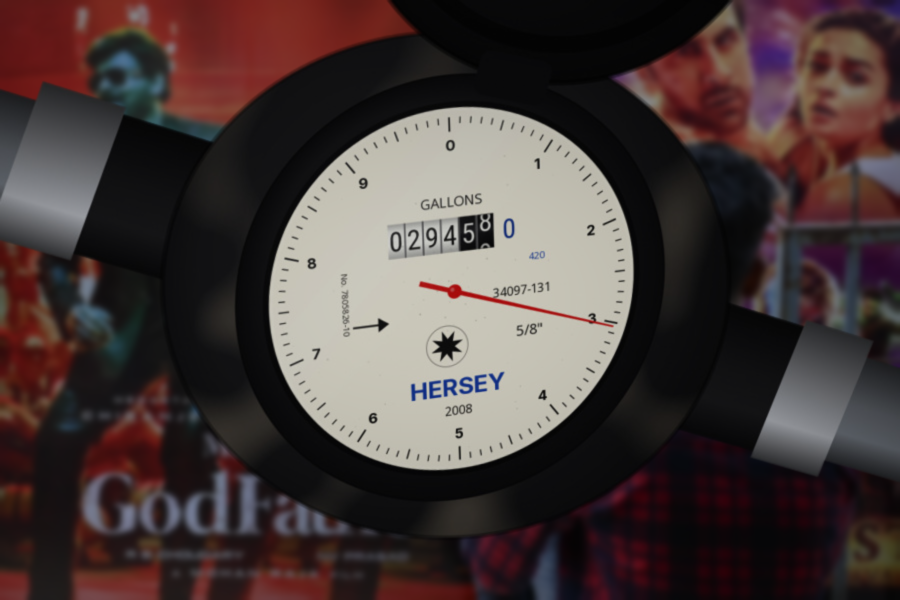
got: 294583.0 gal
